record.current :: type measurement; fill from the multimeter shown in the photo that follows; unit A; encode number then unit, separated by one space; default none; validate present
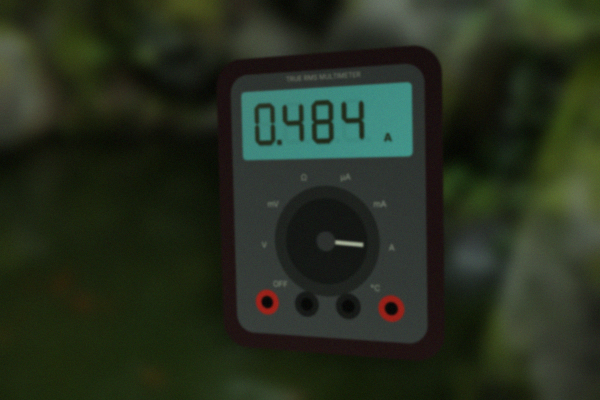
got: 0.484 A
